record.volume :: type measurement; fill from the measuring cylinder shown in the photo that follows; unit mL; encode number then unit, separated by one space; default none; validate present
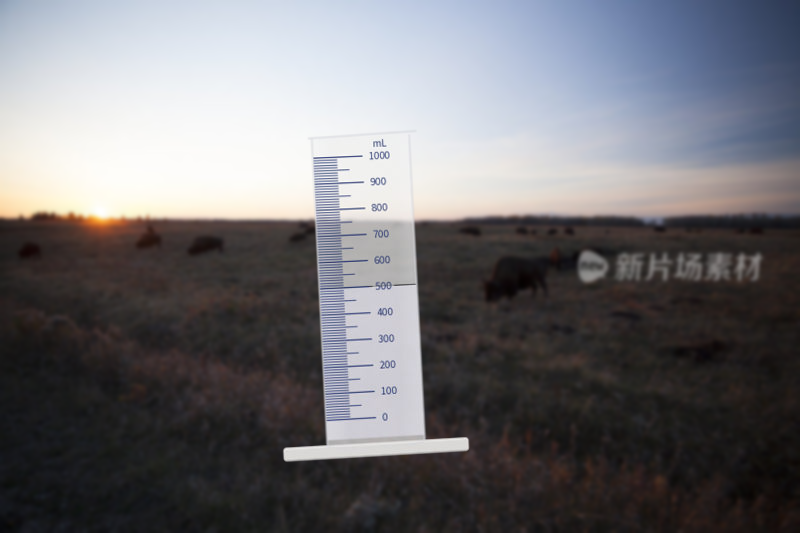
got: 500 mL
